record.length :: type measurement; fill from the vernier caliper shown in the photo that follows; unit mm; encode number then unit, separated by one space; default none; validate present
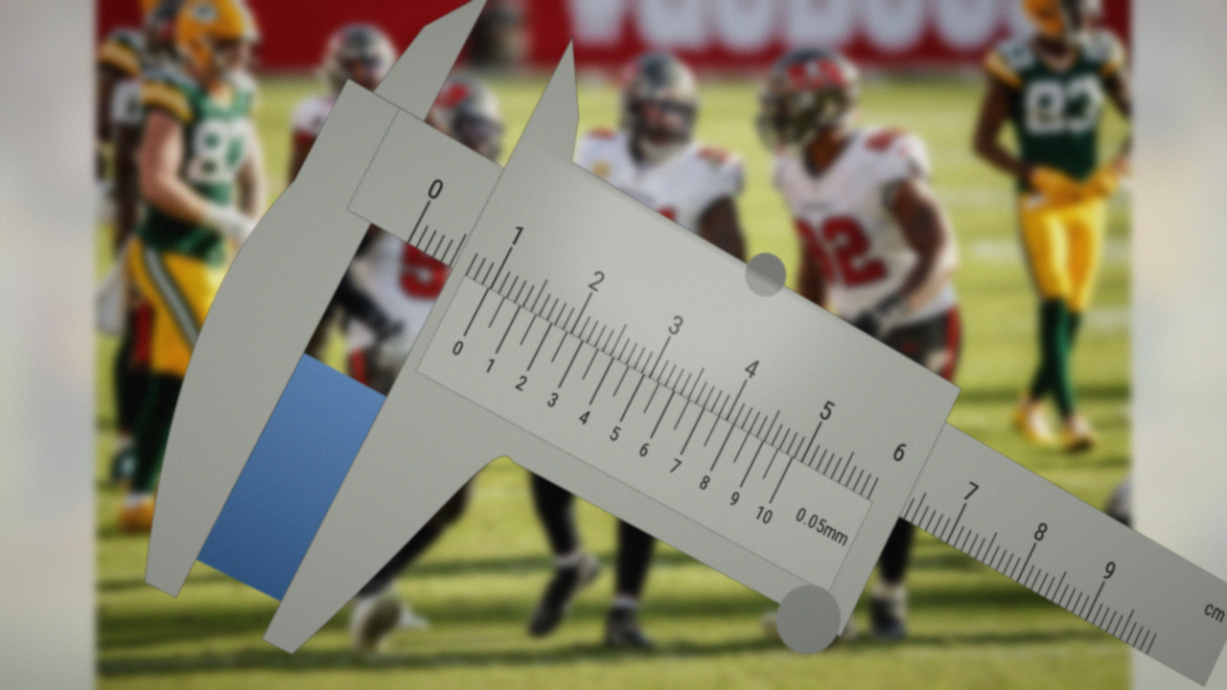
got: 9.8 mm
